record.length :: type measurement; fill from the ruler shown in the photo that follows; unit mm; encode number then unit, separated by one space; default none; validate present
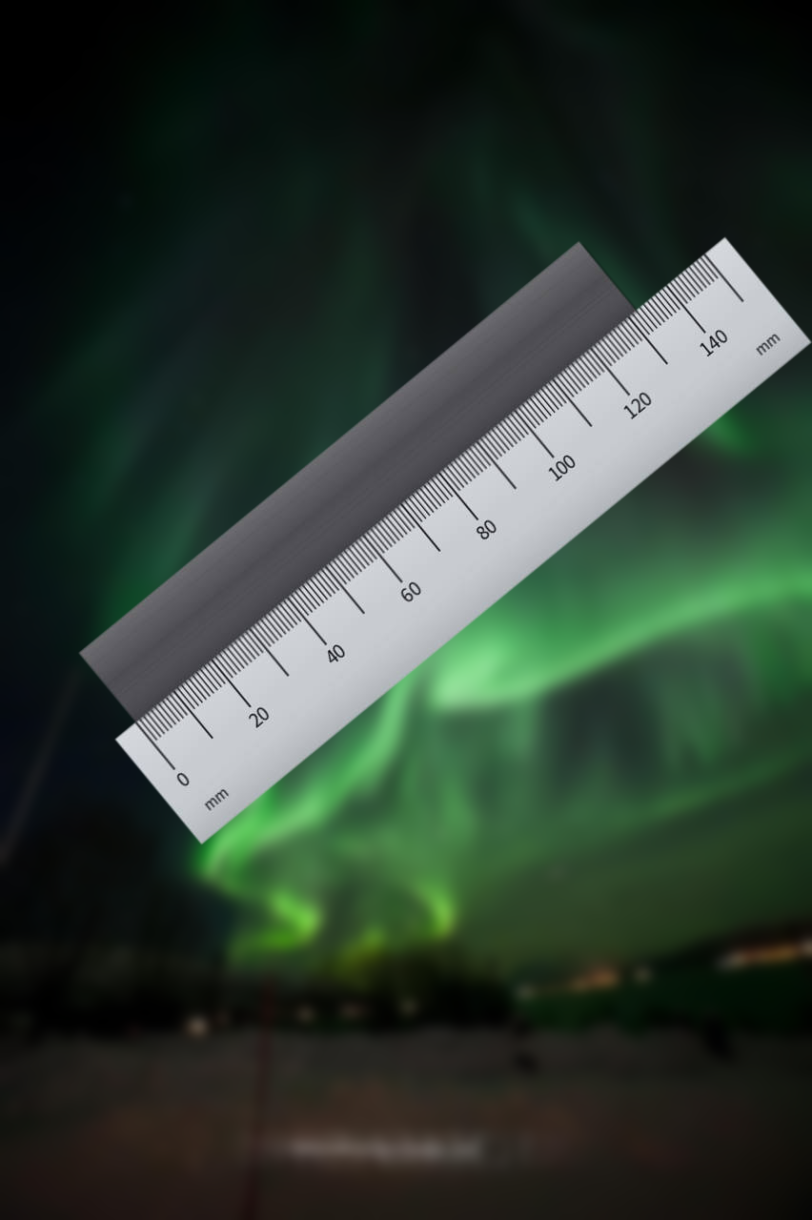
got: 132 mm
